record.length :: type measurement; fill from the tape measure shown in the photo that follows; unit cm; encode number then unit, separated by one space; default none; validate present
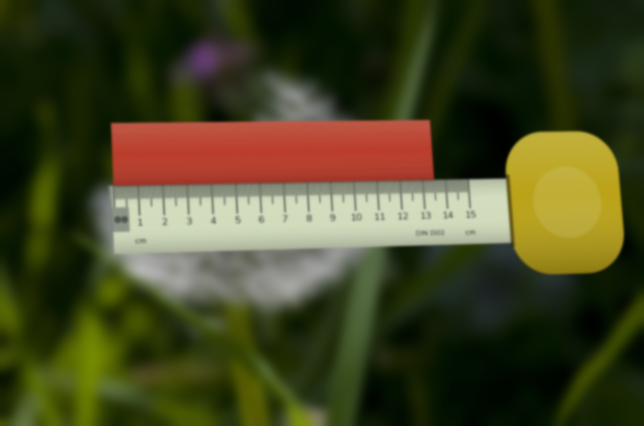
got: 13.5 cm
